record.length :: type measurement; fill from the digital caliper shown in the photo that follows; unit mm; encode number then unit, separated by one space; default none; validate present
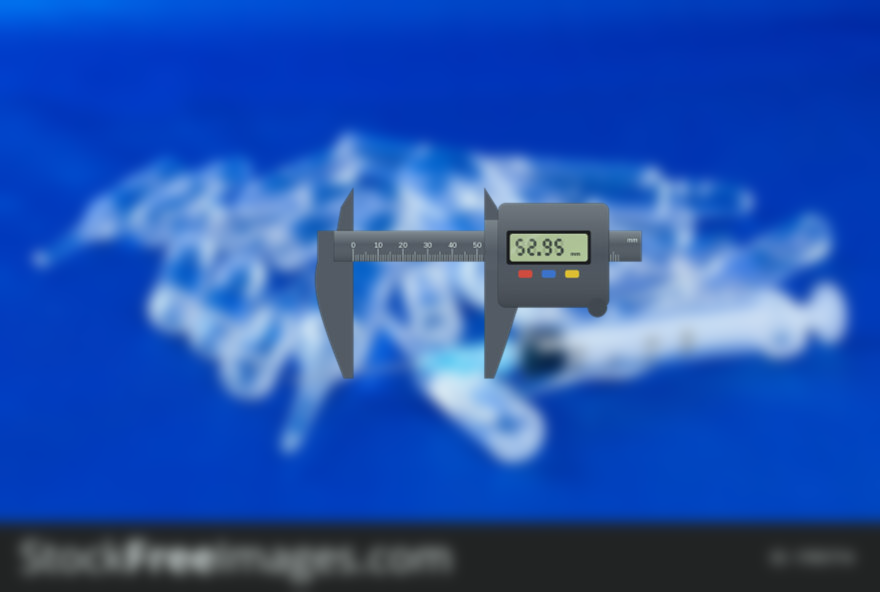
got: 52.95 mm
